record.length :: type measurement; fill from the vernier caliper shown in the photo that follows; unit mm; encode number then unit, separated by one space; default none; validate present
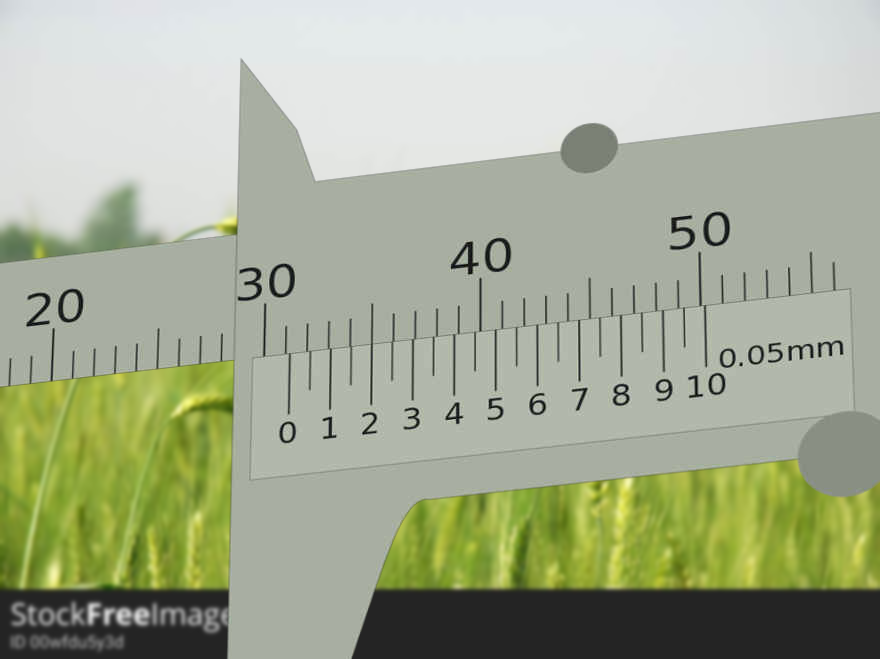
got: 31.2 mm
